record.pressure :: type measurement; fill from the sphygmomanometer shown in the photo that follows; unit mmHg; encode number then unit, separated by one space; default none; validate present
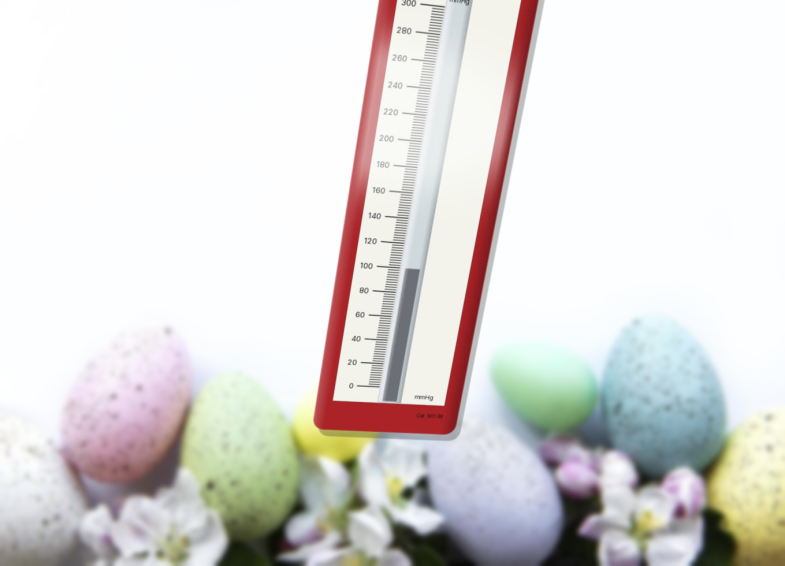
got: 100 mmHg
